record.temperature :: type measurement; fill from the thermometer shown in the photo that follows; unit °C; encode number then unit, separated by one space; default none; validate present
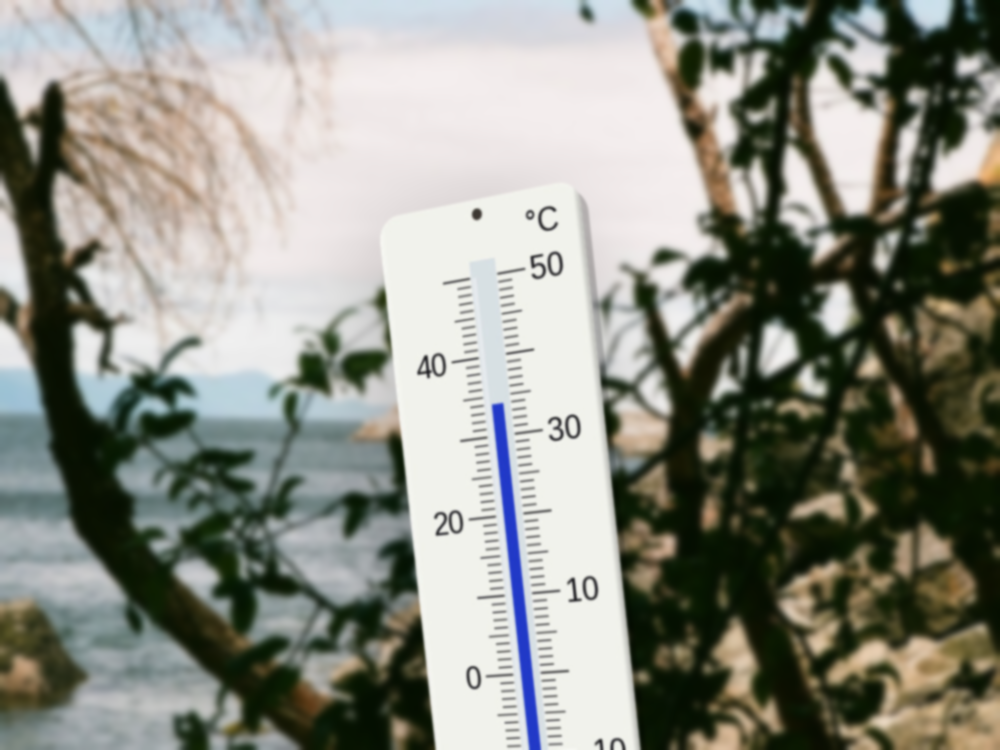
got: 34 °C
